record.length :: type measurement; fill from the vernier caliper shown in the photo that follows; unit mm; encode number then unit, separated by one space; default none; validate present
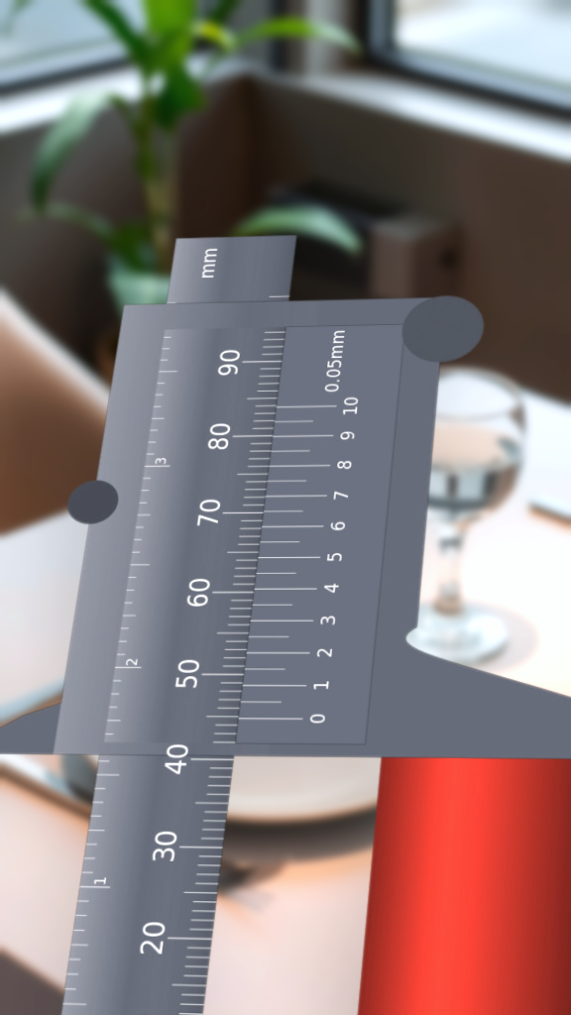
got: 44.8 mm
